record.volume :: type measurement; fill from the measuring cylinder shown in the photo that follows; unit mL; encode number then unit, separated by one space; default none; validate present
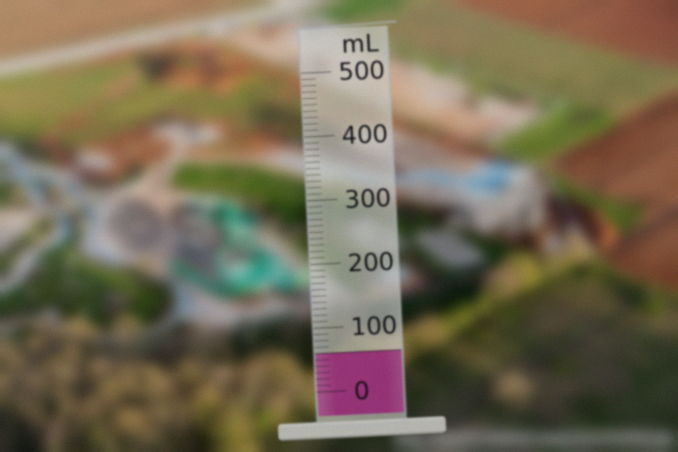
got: 60 mL
